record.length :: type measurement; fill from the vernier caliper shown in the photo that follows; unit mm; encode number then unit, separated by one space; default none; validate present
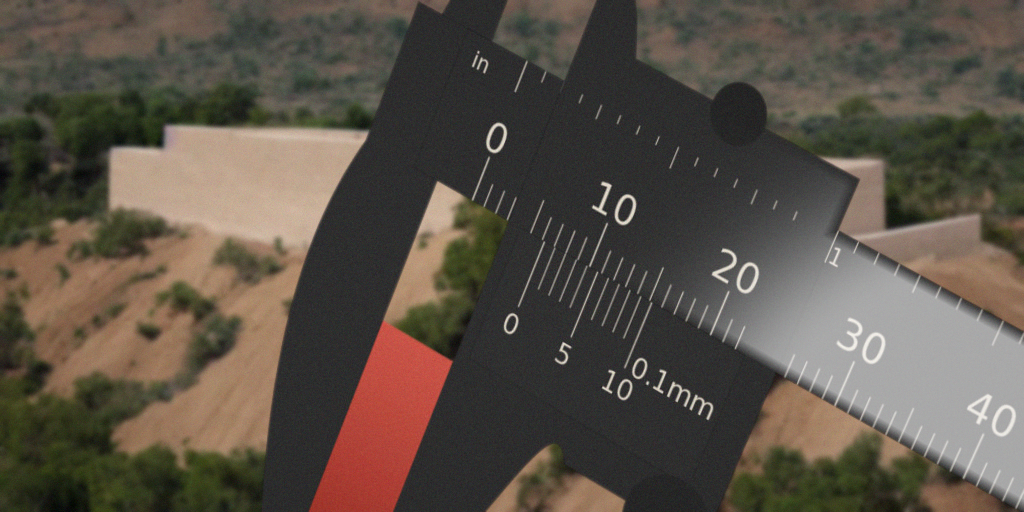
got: 6.2 mm
